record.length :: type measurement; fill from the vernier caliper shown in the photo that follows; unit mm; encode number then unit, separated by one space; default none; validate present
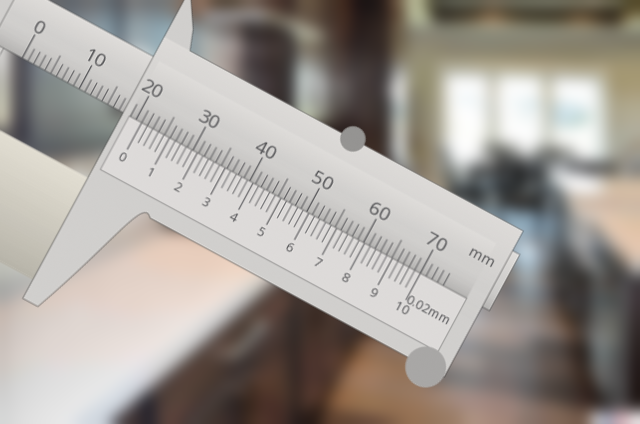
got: 21.0 mm
